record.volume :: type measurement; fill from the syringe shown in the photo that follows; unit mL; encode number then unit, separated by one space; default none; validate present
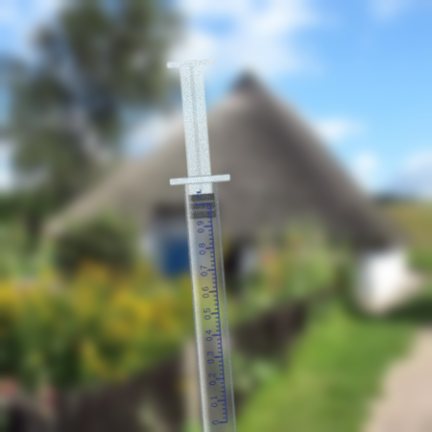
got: 0.94 mL
